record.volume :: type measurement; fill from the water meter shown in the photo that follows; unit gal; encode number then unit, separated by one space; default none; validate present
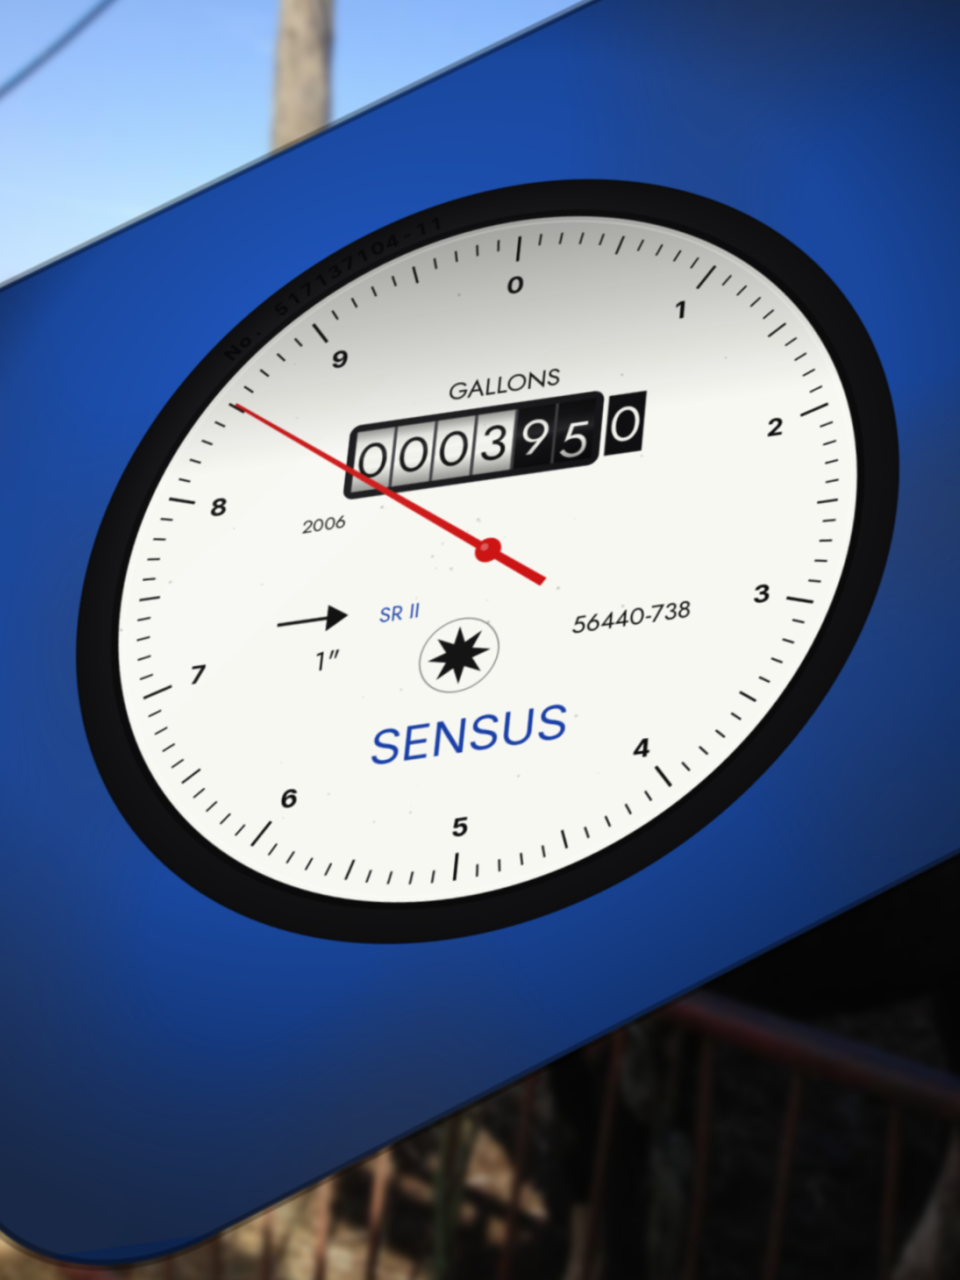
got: 3948.5 gal
